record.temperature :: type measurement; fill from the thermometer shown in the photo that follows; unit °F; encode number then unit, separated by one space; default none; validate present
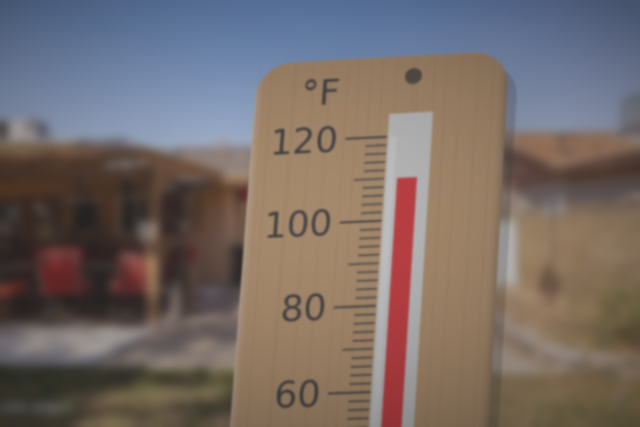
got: 110 °F
